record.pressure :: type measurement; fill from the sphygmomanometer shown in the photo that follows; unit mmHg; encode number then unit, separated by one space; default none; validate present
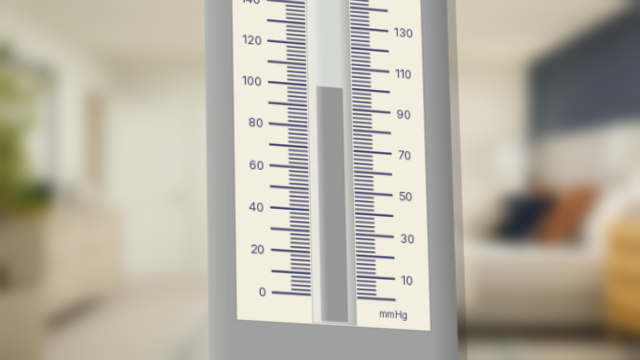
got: 100 mmHg
